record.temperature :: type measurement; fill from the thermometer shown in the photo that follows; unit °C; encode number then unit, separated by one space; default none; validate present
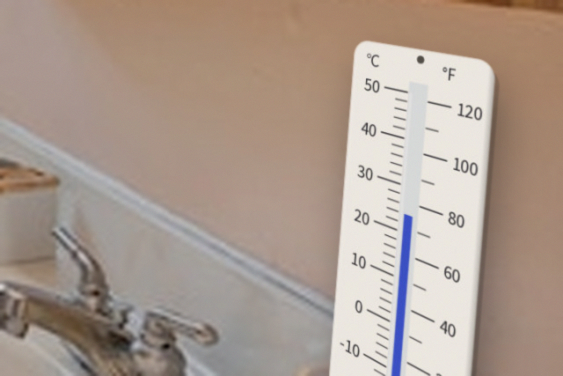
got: 24 °C
